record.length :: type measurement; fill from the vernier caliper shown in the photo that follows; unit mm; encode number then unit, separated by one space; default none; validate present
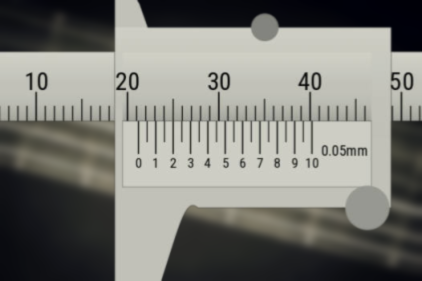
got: 21.2 mm
